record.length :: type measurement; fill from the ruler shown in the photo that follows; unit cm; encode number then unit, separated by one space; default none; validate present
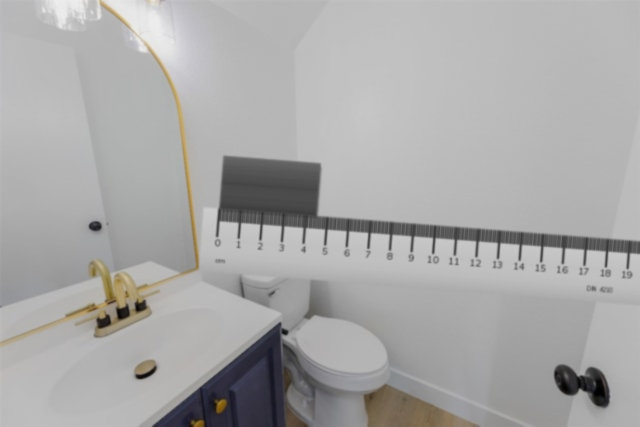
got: 4.5 cm
